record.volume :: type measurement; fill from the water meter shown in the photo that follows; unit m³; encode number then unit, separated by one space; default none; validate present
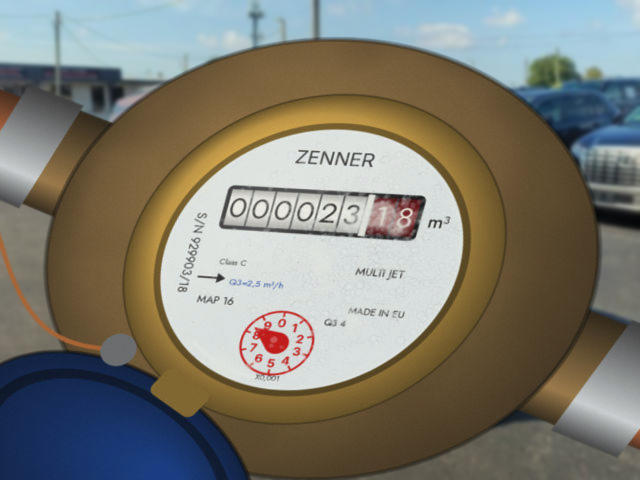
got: 23.188 m³
